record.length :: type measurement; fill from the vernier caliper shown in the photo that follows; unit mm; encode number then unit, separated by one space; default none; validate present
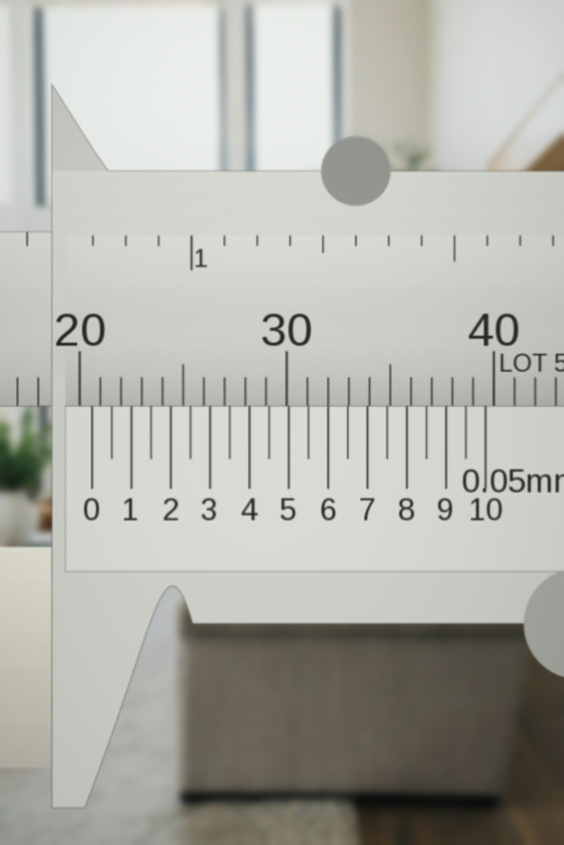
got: 20.6 mm
